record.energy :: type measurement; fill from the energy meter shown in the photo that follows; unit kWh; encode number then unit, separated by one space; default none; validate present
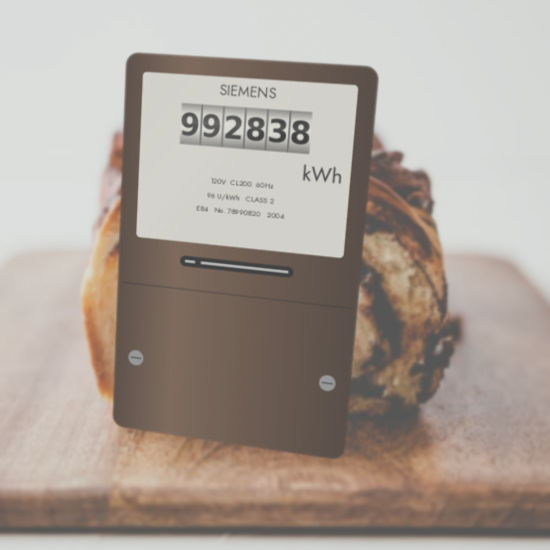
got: 992838 kWh
